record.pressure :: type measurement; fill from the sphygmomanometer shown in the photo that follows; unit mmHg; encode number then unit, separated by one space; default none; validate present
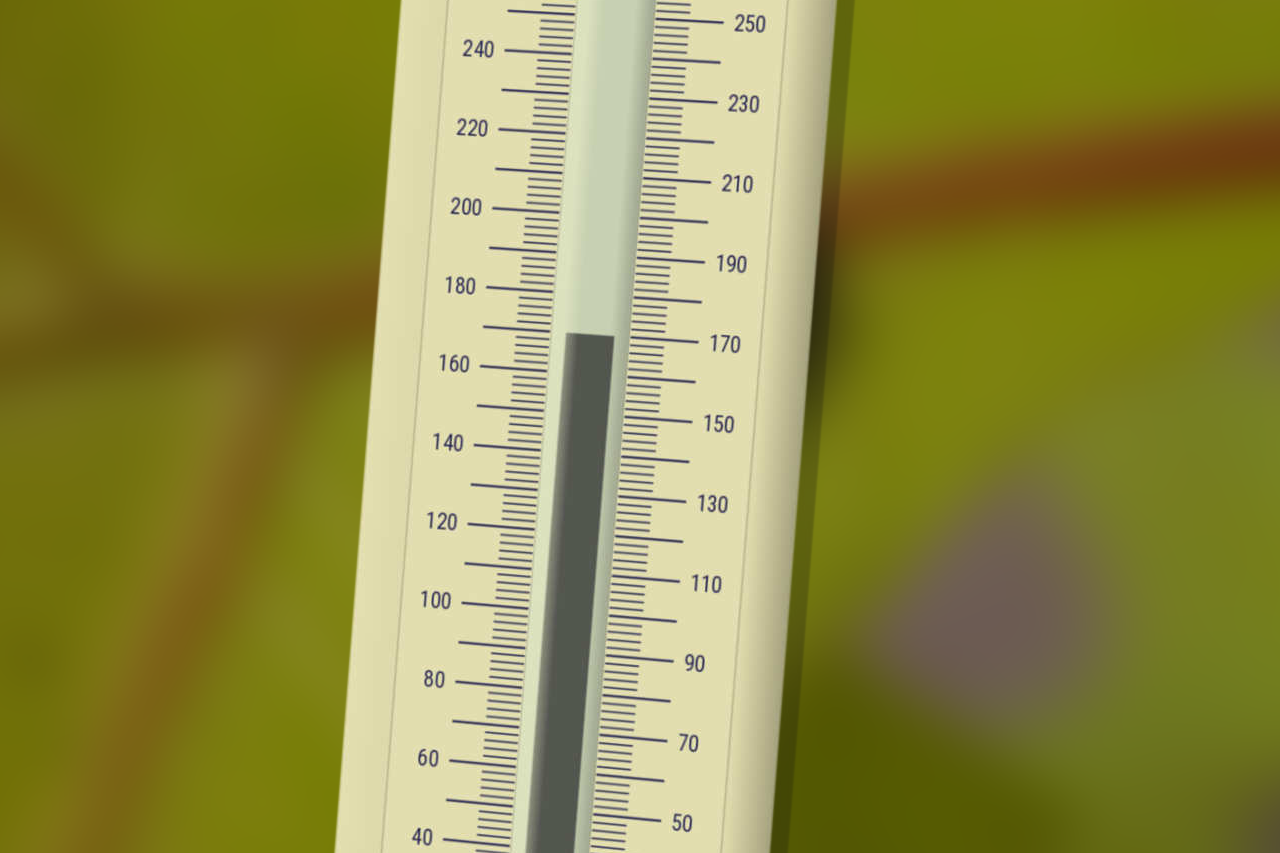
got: 170 mmHg
